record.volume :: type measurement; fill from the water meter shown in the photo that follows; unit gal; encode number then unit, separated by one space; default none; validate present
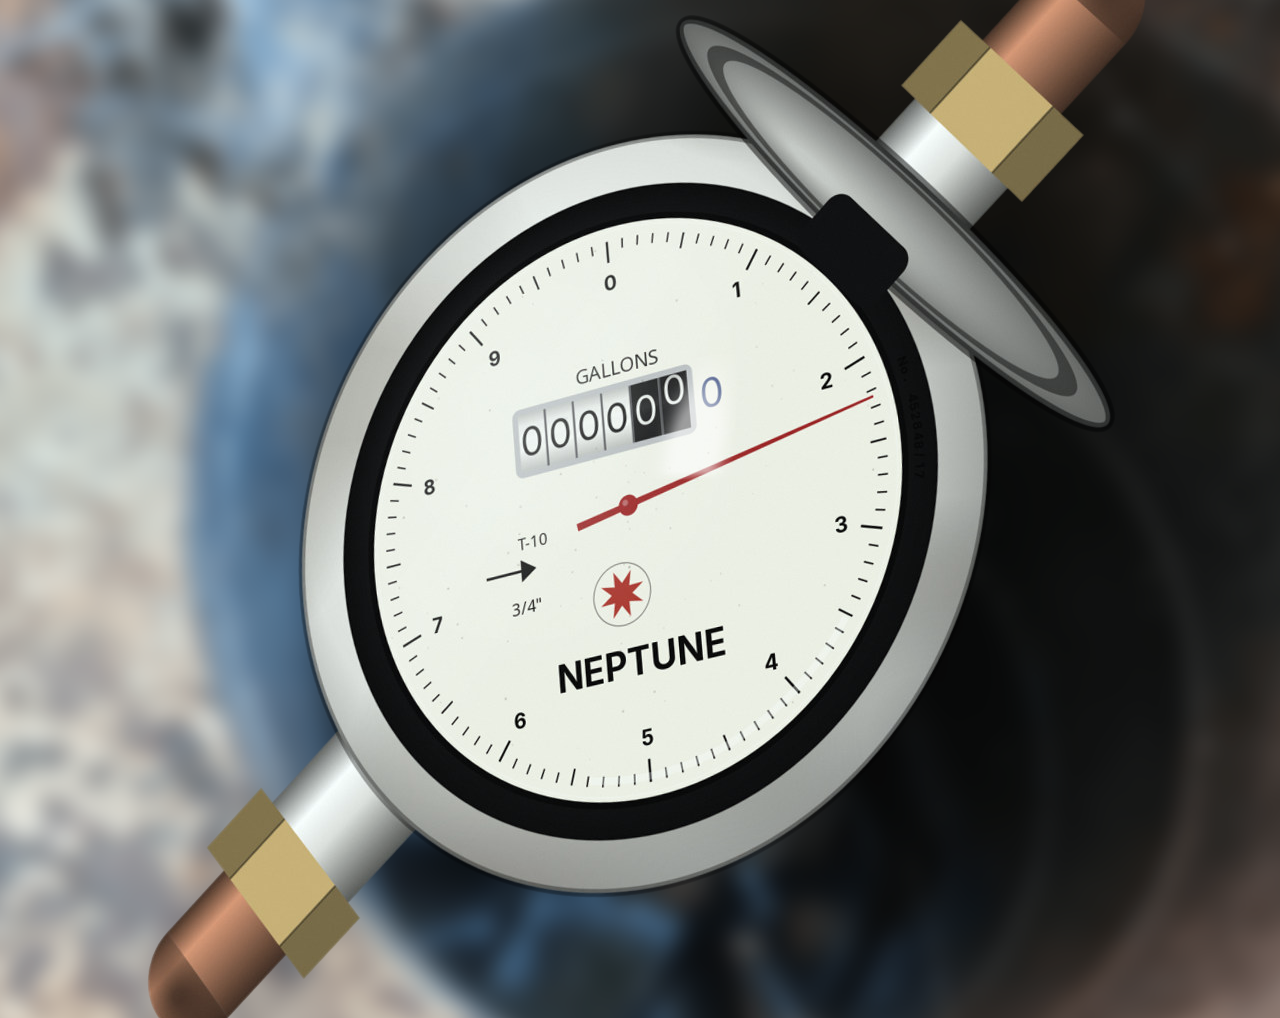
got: 2.2 gal
